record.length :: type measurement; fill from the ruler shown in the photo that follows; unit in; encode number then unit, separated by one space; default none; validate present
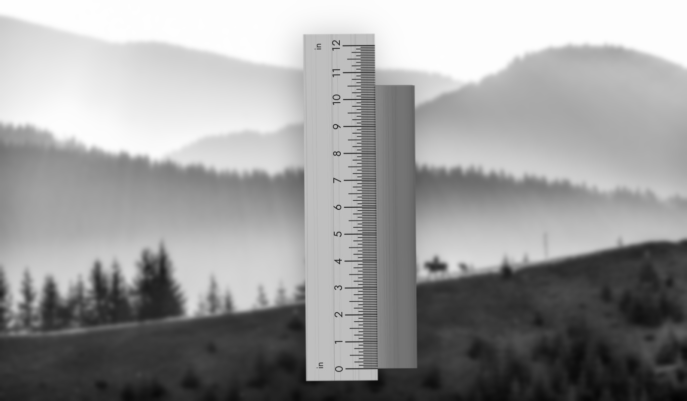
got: 10.5 in
